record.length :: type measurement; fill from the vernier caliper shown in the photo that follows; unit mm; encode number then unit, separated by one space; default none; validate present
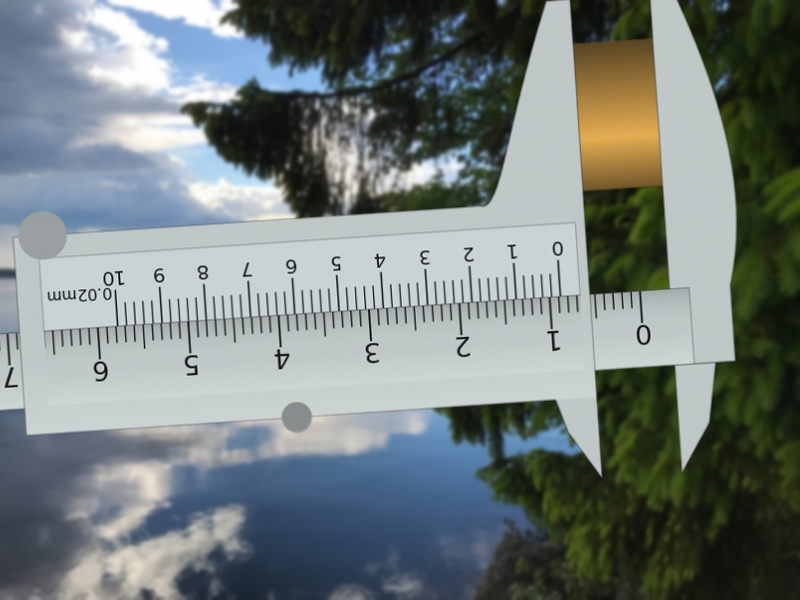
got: 8.8 mm
